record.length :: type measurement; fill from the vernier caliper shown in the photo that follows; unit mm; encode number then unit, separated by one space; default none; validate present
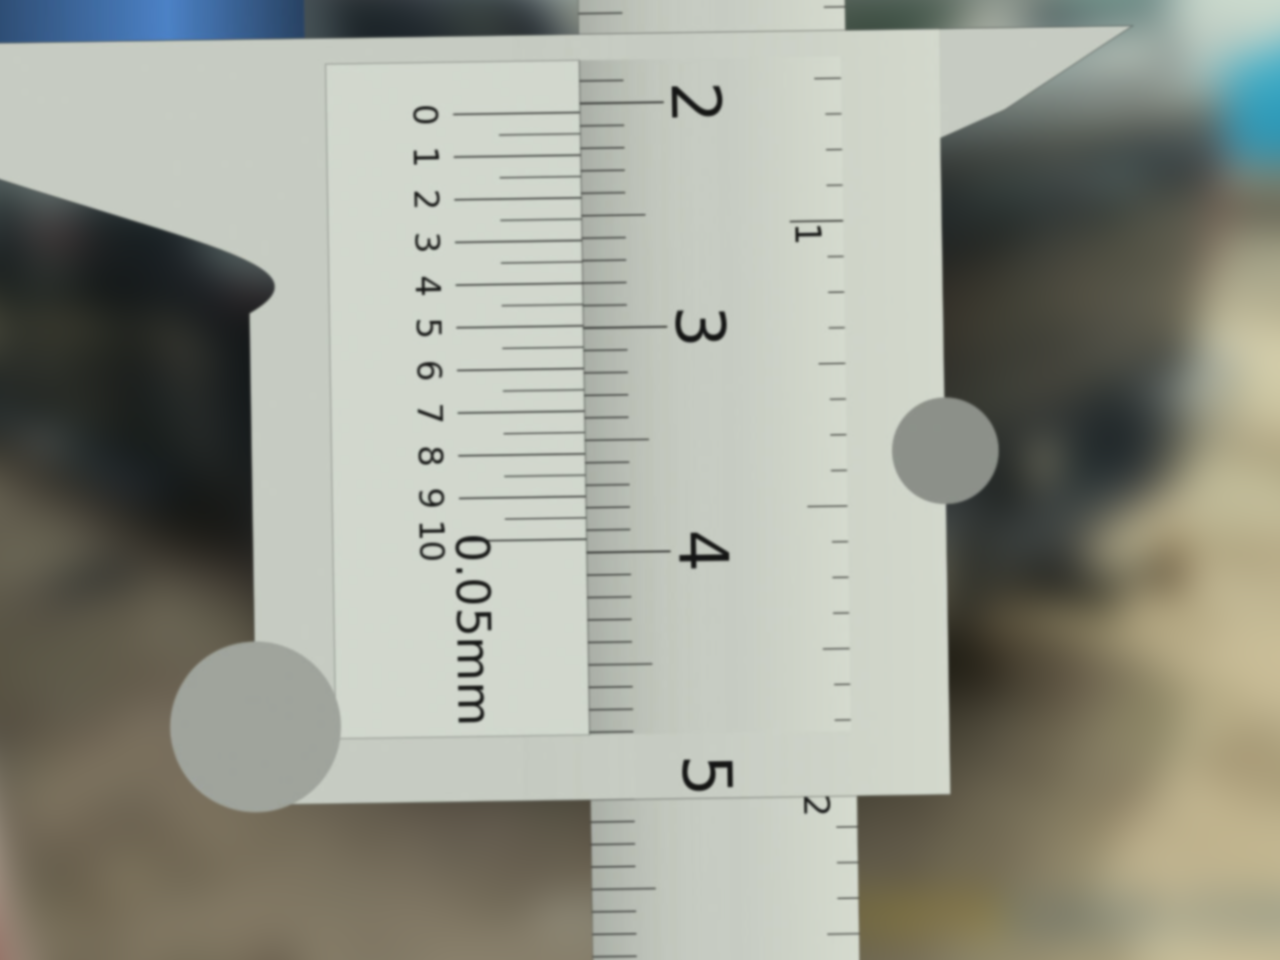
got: 20.4 mm
